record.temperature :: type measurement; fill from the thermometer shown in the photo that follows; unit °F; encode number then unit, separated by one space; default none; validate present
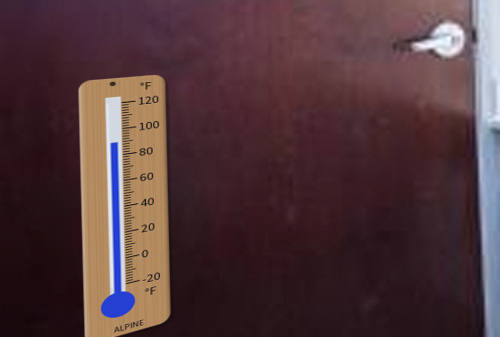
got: 90 °F
